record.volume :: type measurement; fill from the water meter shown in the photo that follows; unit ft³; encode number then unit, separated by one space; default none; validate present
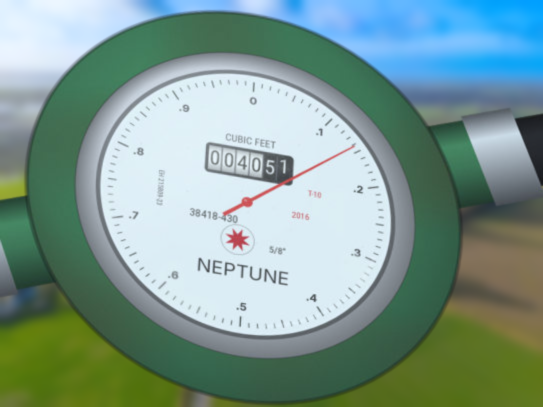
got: 4051.14 ft³
